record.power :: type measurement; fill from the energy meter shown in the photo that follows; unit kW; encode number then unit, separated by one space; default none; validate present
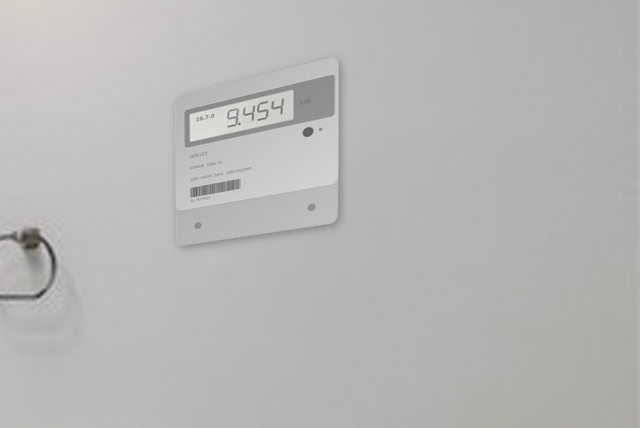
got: 9.454 kW
